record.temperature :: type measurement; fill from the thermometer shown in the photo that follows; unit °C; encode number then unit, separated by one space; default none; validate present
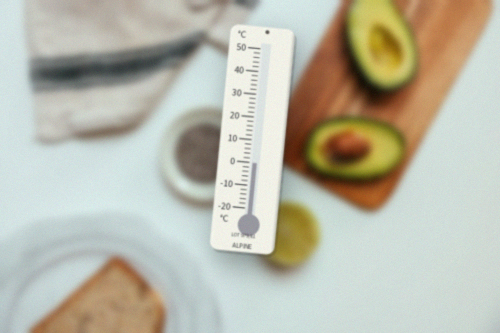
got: 0 °C
